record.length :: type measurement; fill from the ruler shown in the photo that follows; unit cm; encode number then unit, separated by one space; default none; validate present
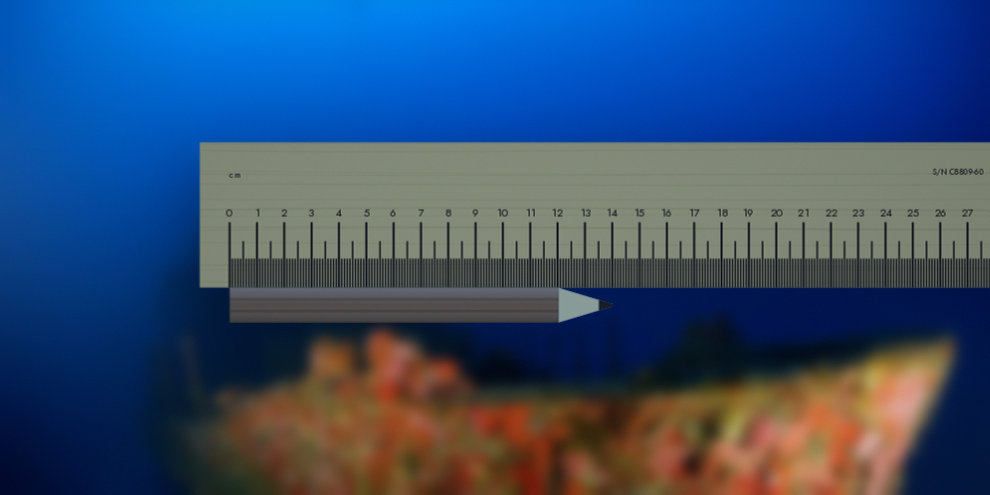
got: 14 cm
